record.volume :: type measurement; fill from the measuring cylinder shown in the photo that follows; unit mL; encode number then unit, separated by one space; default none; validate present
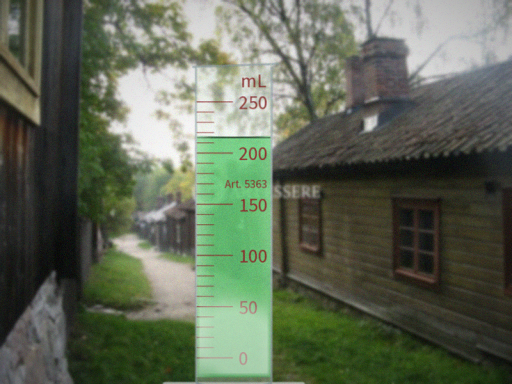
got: 215 mL
